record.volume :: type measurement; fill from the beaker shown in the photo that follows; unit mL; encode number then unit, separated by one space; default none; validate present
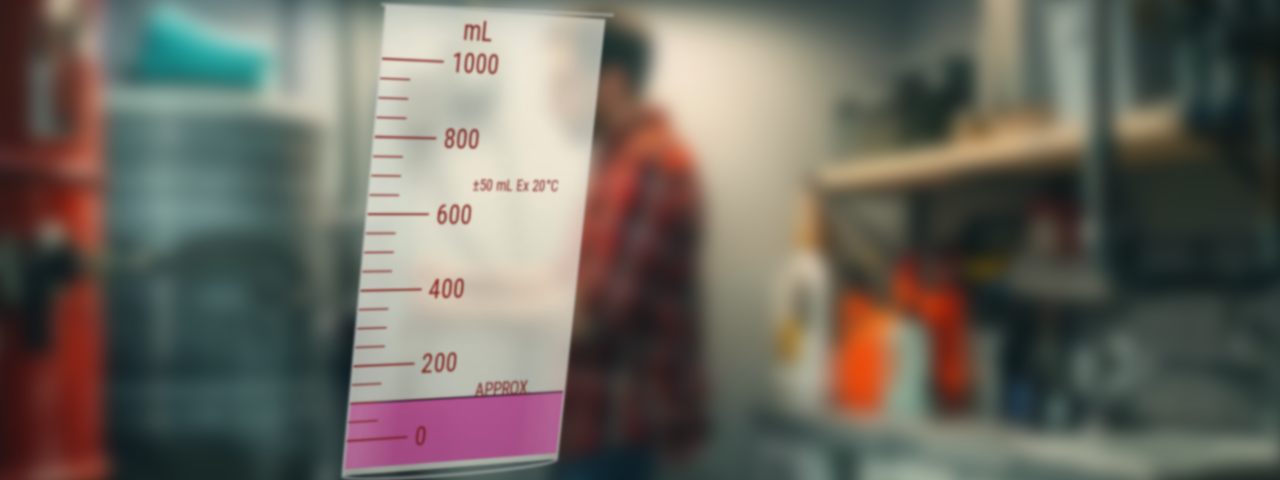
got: 100 mL
